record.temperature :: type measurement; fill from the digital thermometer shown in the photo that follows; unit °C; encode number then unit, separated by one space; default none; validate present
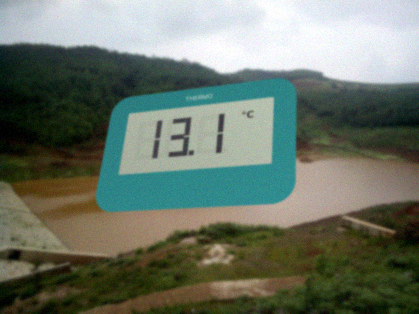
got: 13.1 °C
